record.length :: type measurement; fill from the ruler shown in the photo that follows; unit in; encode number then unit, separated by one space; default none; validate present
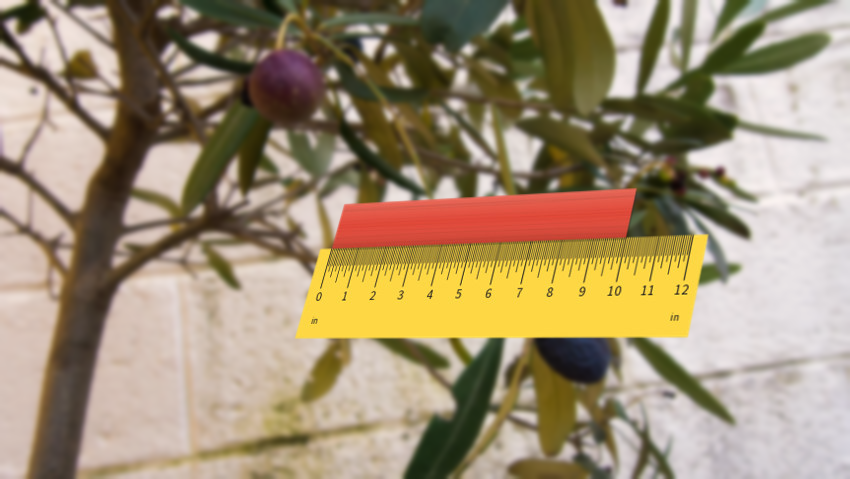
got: 10 in
